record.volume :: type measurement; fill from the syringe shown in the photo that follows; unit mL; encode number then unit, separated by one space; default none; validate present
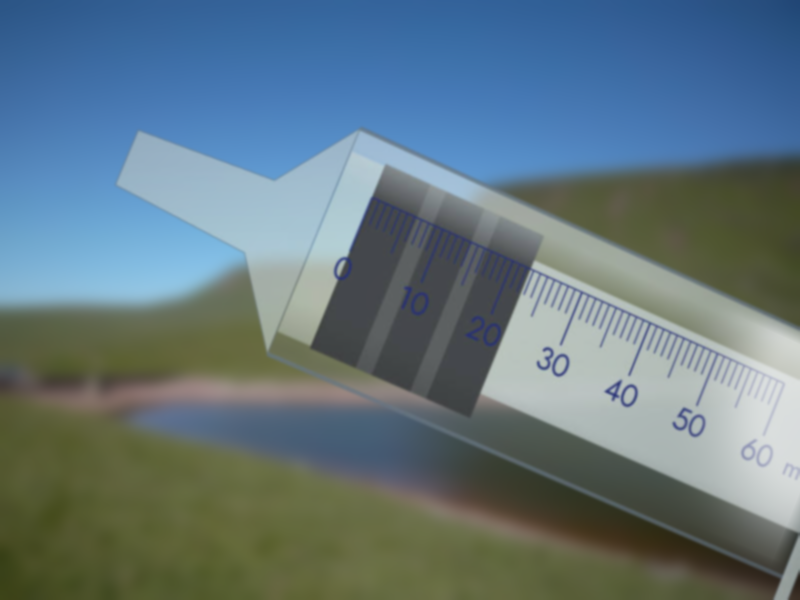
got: 0 mL
